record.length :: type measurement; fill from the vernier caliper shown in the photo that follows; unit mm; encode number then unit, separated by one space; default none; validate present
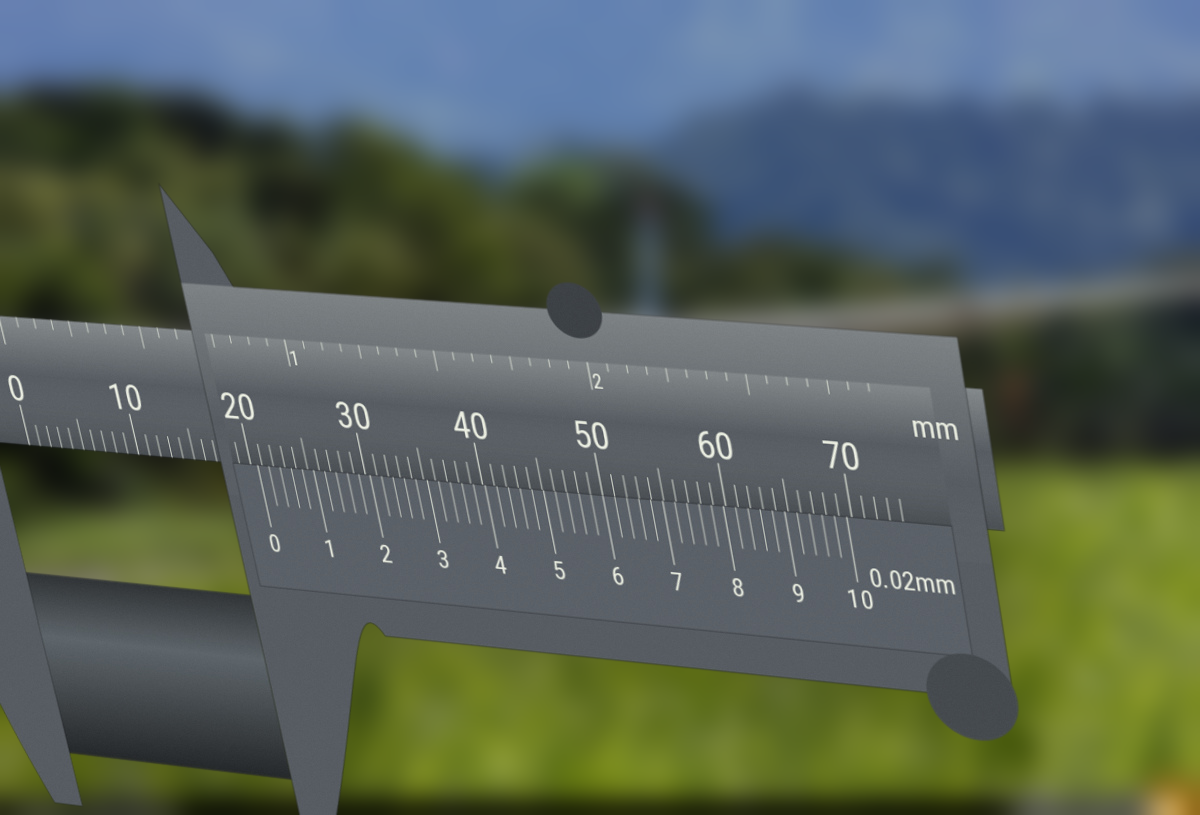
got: 20.6 mm
